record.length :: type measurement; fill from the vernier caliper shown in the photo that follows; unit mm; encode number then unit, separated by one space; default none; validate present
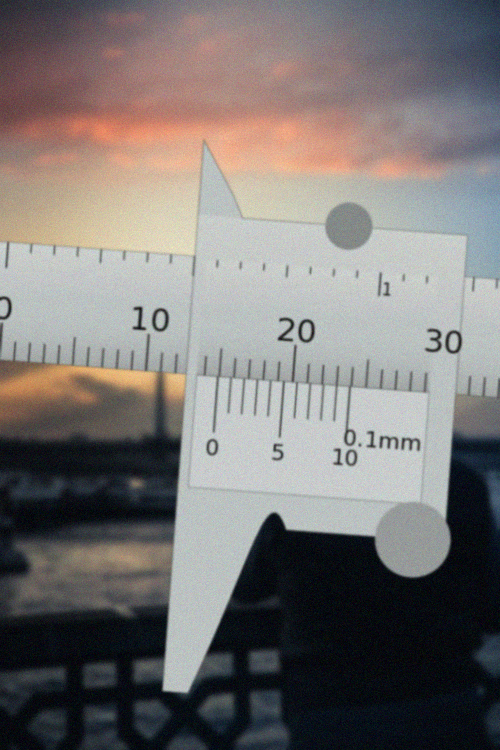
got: 14.9 mm
